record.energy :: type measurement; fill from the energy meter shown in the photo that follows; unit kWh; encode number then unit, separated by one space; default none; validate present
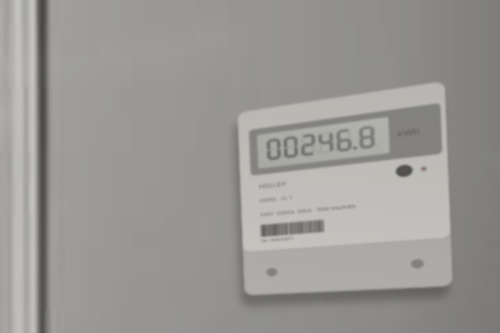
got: 246.8 kWh
